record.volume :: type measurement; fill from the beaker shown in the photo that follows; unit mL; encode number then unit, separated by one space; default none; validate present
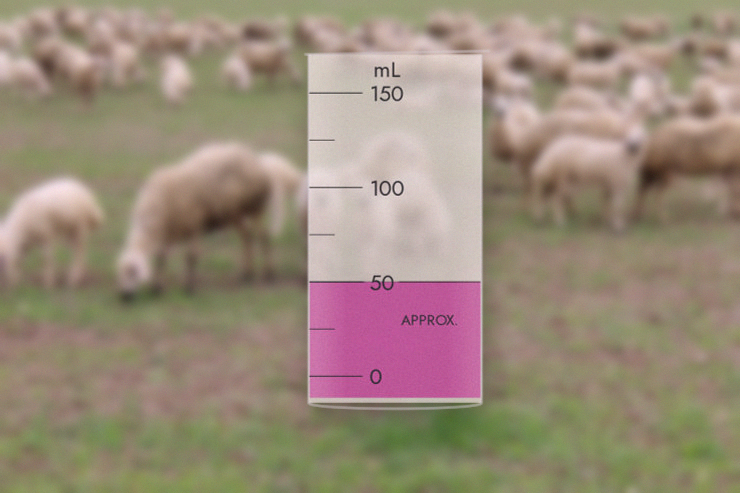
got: 50 mL
